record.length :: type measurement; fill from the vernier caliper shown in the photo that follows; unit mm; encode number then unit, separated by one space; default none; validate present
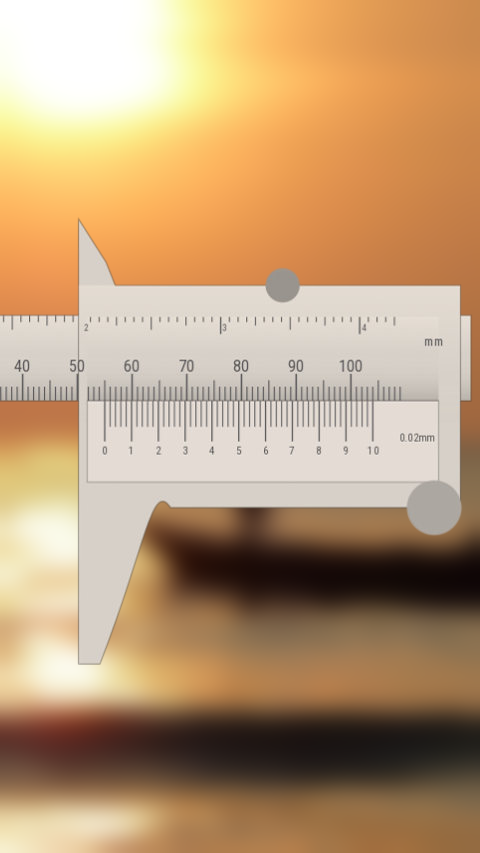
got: 55.0 mm
